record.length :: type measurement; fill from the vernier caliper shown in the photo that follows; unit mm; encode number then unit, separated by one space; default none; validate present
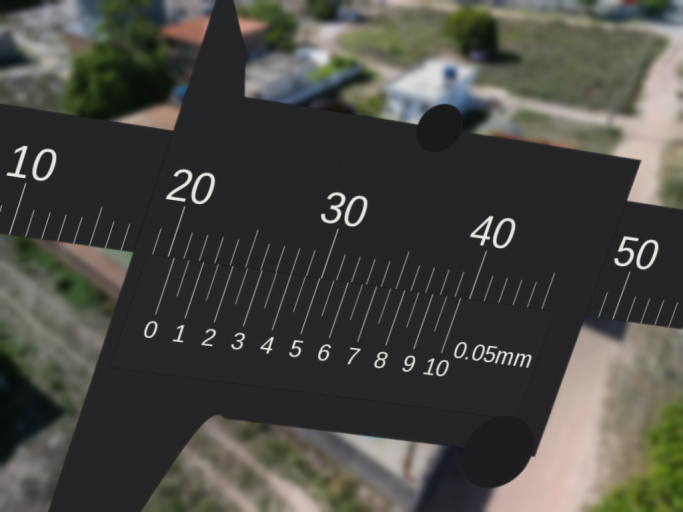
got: 20.4 mm
